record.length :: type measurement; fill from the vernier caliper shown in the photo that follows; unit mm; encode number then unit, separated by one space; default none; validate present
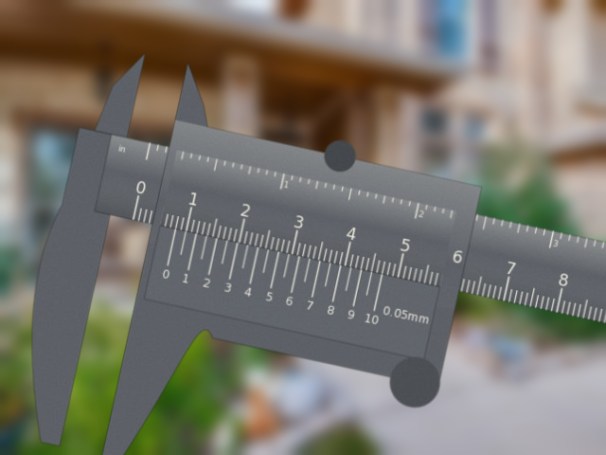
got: 8.0 mm
